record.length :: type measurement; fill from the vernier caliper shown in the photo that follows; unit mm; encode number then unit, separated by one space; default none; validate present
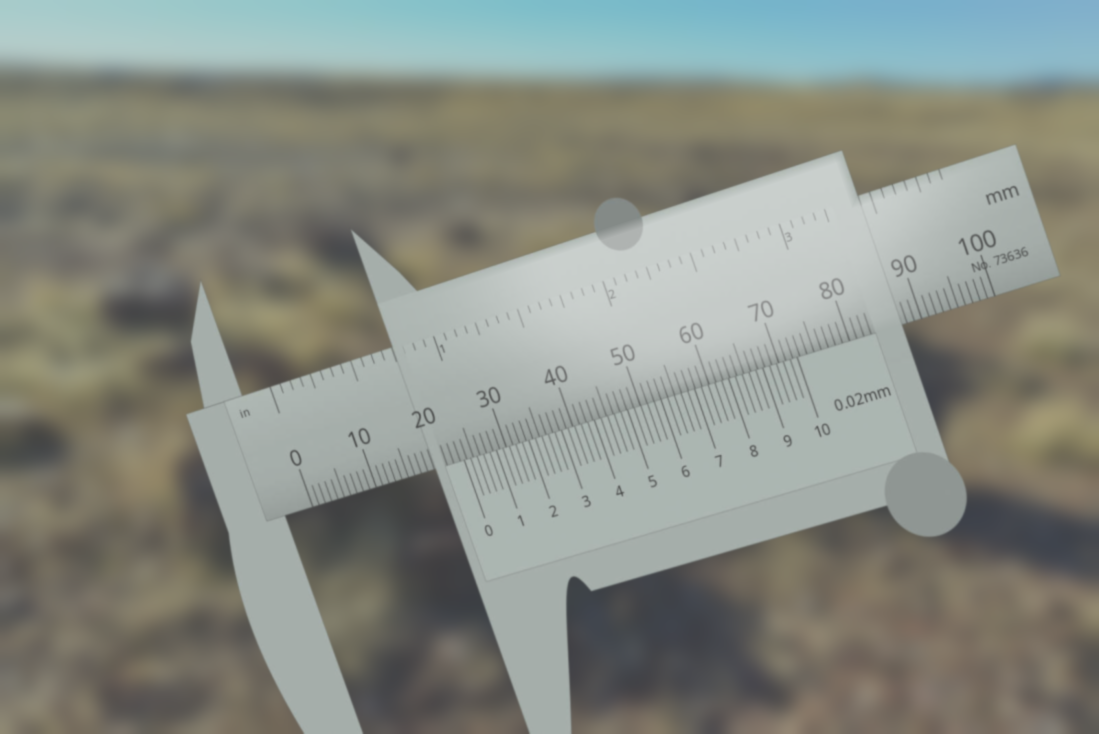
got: 23.6 mm
